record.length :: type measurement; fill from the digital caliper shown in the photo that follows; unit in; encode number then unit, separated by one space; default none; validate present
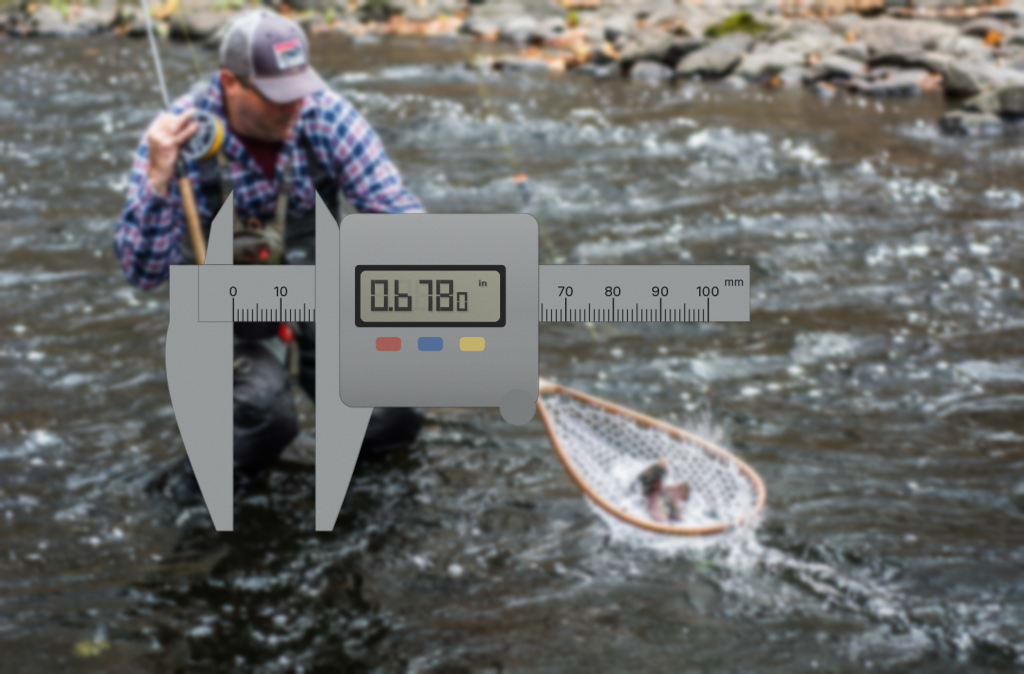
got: 0.6780 in
